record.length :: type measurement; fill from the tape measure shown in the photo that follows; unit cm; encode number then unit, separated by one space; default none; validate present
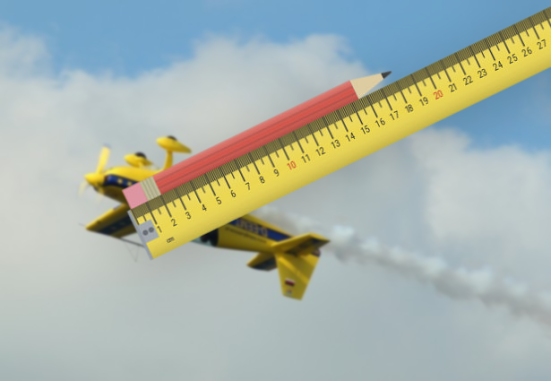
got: 18 cm
